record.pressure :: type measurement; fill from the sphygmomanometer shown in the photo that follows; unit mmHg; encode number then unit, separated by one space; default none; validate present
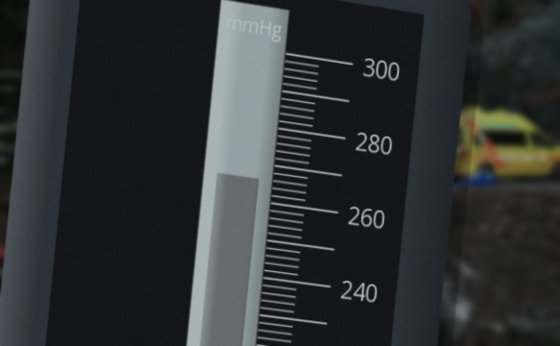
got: 266 mmHg
